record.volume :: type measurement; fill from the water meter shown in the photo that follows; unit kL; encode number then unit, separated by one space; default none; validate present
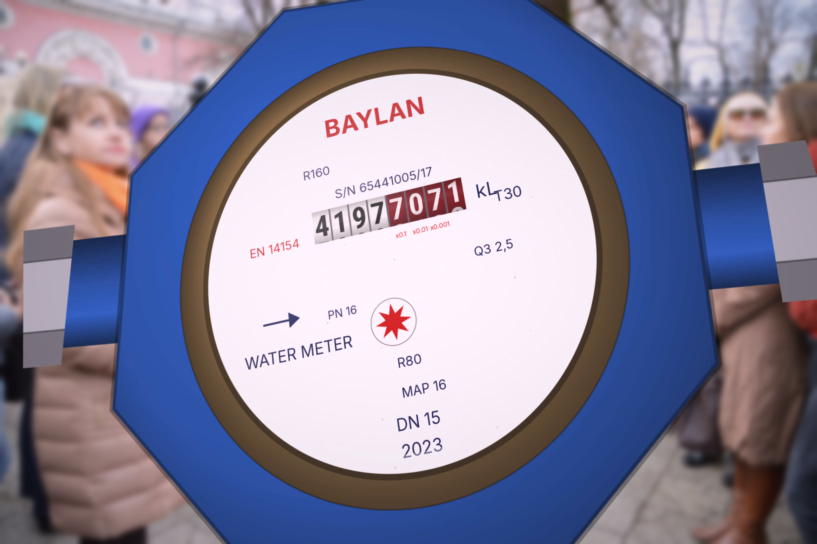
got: 4197.7071 kL
